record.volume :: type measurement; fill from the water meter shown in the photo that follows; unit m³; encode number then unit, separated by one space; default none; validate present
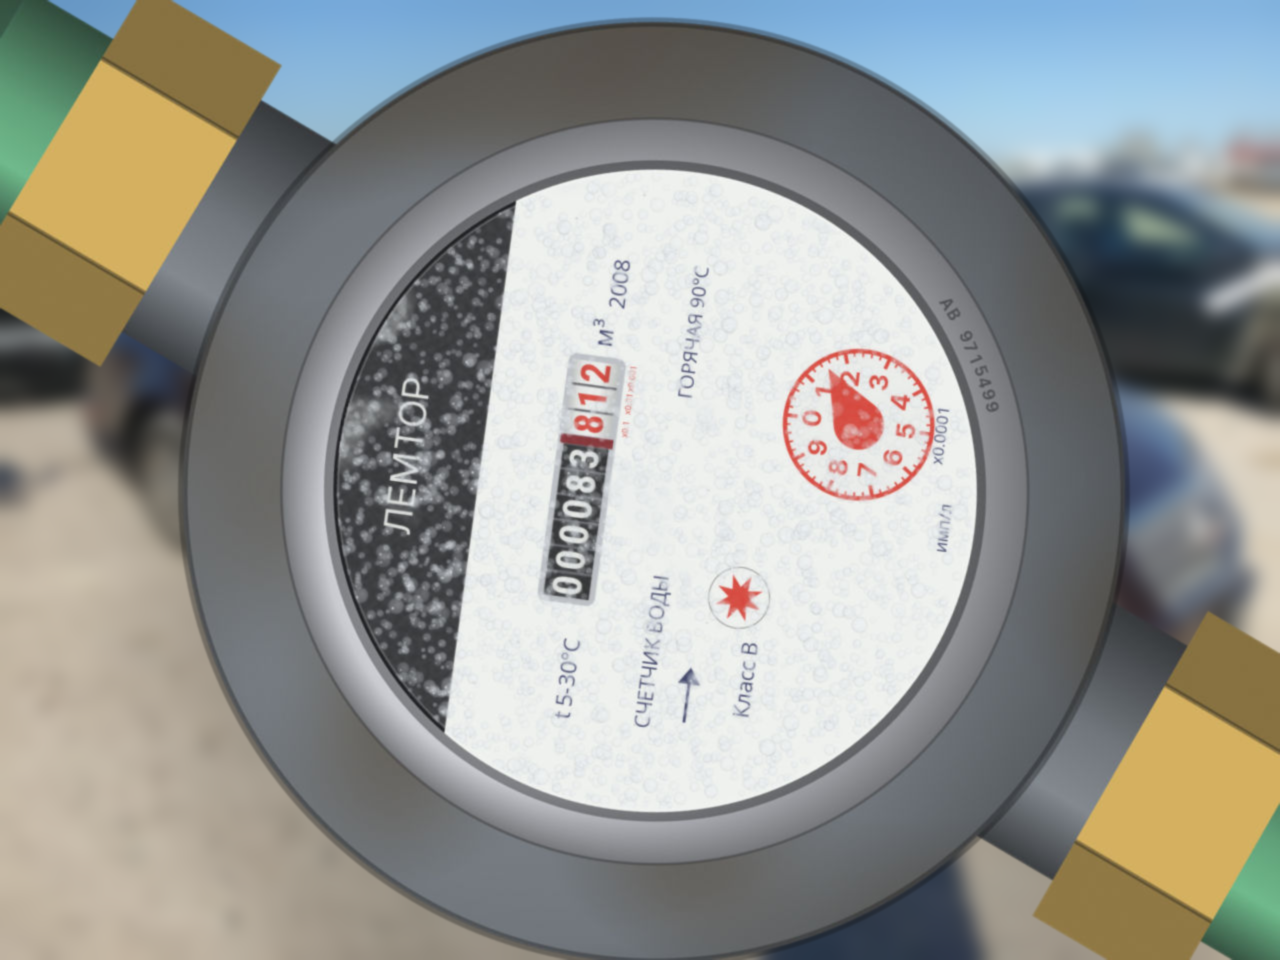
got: 83.8121 m³
